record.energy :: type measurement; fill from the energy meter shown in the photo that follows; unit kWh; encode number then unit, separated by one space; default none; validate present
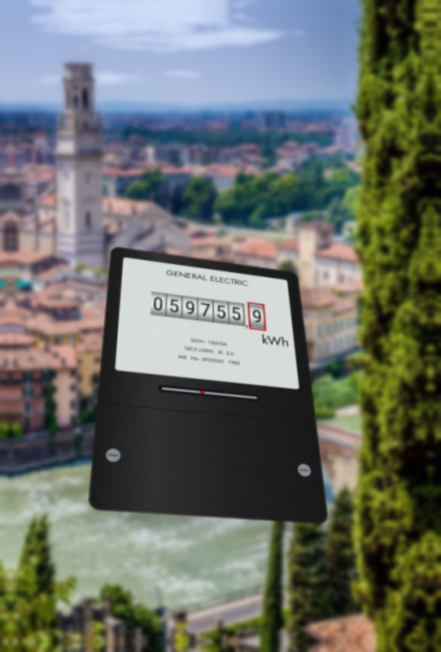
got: 59755.9 kWh
